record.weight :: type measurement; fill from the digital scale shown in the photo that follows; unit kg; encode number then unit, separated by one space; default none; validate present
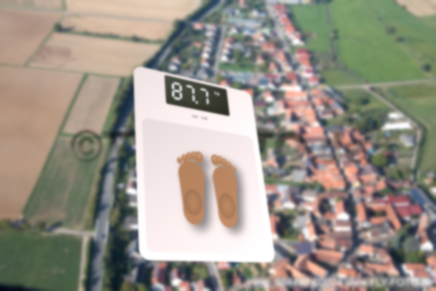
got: 87.7 kg
